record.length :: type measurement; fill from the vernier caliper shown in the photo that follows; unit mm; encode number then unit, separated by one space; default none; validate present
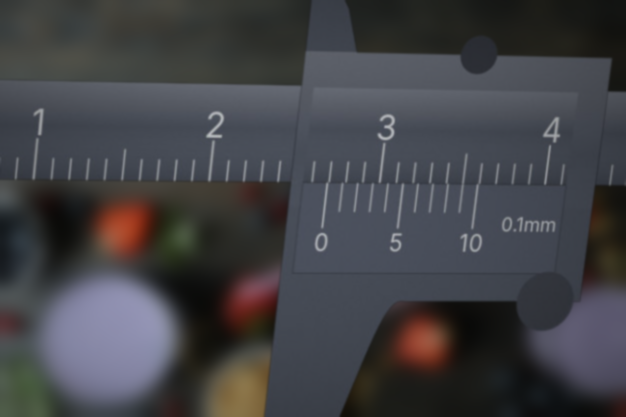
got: 26.9 mm
